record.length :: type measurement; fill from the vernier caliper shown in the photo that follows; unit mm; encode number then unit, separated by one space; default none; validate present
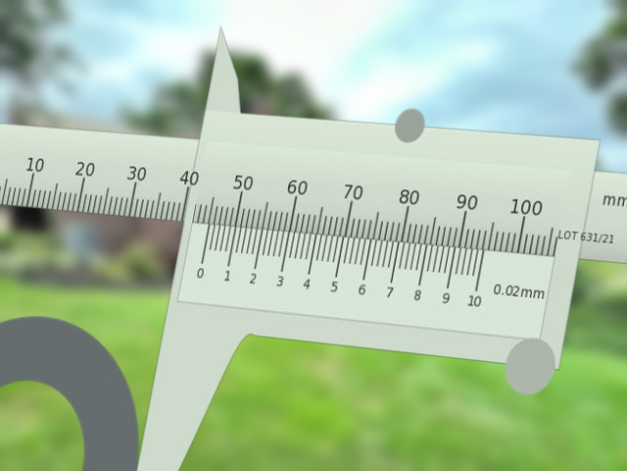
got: 45.2 mm
